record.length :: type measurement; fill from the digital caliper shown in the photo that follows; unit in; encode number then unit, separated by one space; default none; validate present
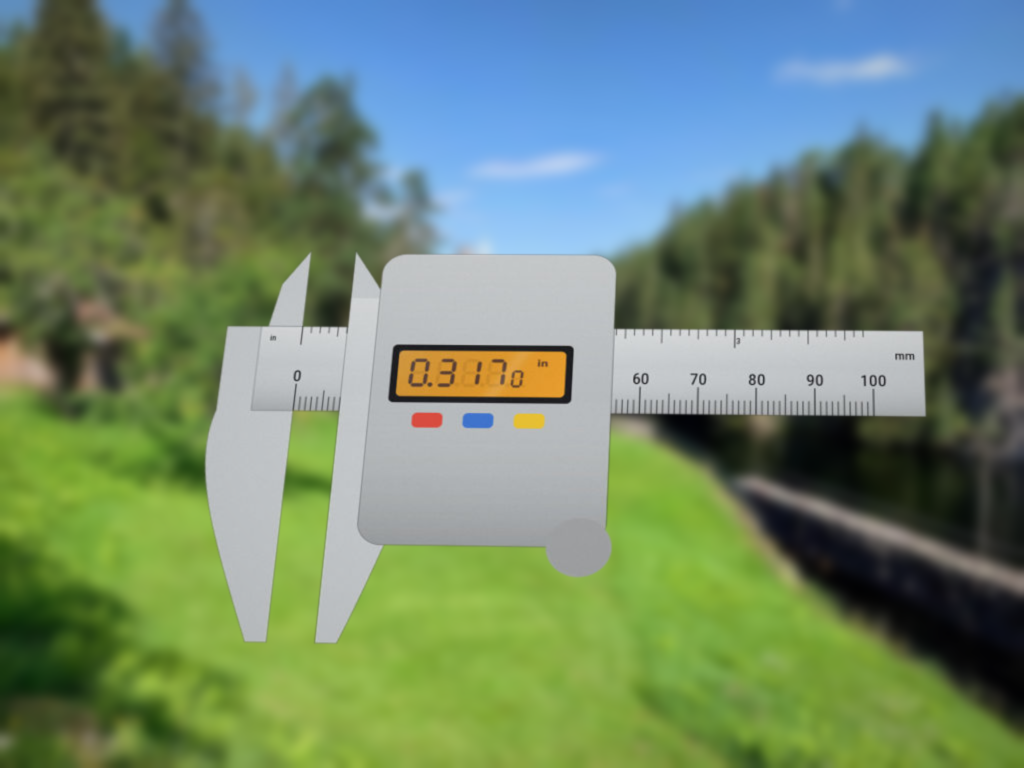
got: 0.3170 in
